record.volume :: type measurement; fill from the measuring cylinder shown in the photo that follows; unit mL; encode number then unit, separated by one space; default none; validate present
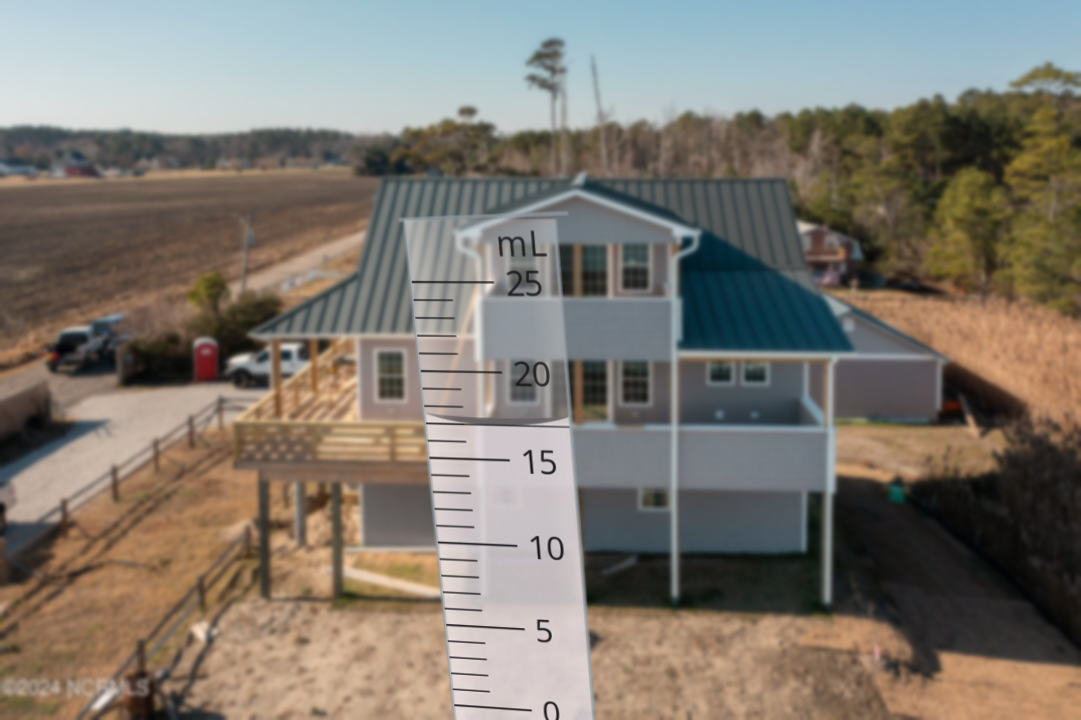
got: 17 mL
